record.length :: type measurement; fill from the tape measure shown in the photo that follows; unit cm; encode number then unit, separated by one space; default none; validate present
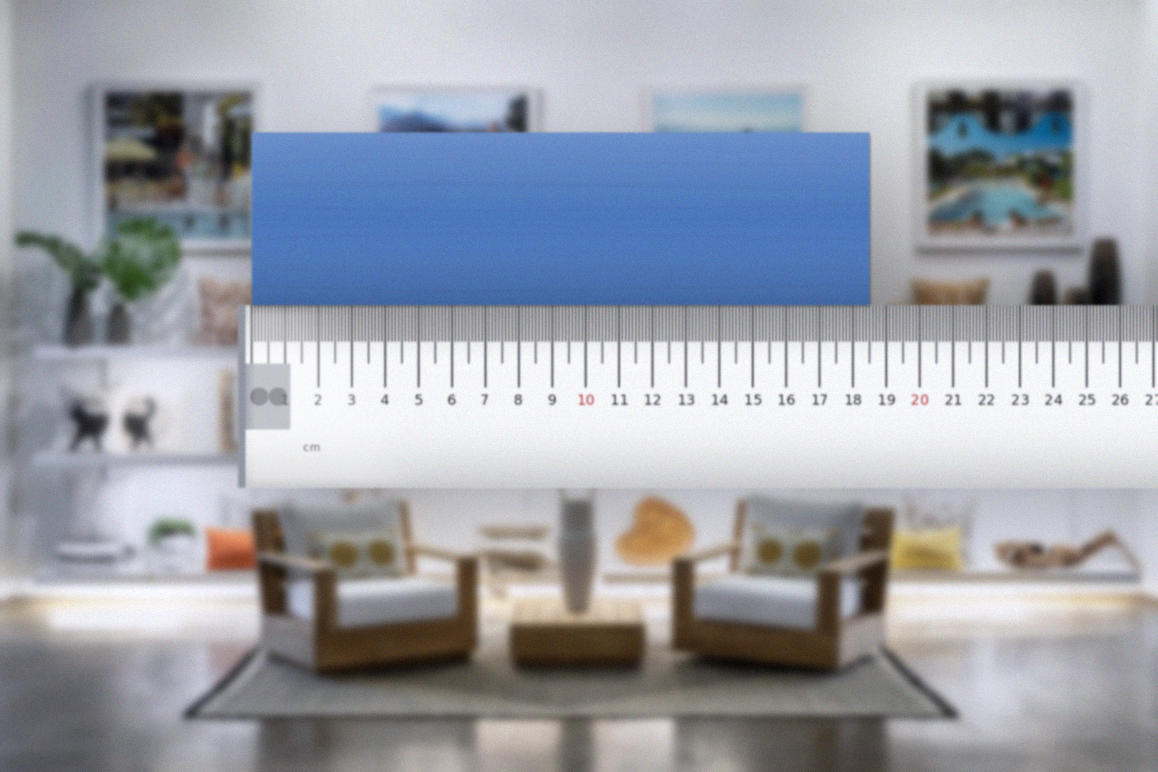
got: 18.5 cm
